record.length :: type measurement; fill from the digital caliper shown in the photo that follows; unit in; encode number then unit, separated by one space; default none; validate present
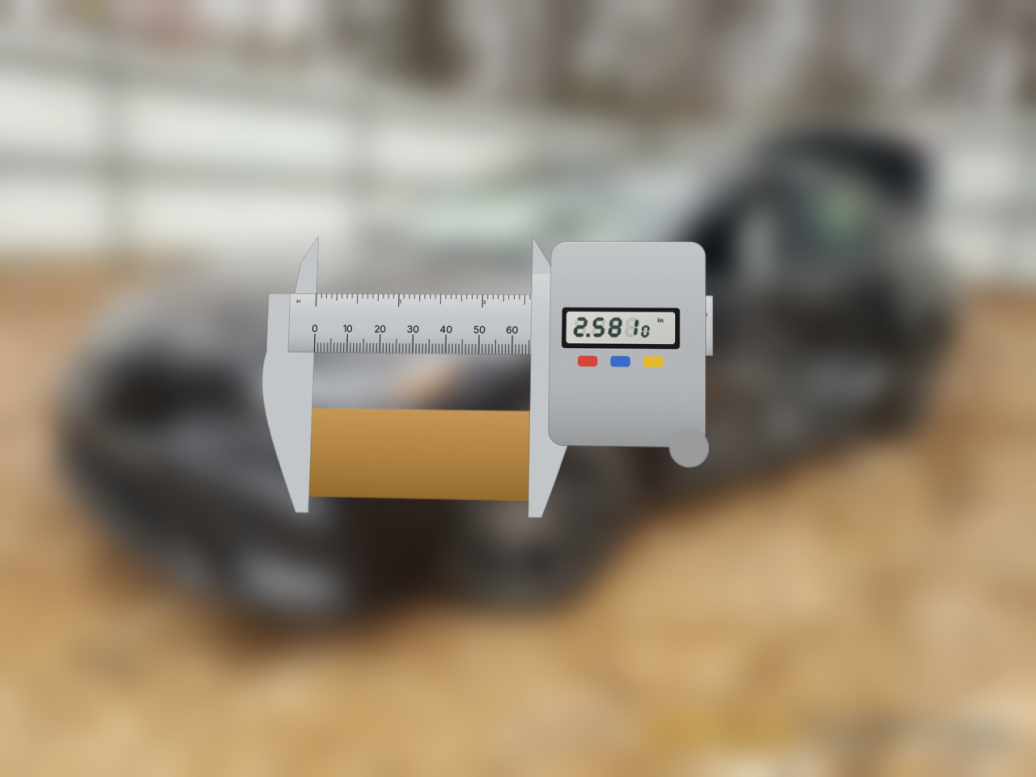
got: 2.5810 in
